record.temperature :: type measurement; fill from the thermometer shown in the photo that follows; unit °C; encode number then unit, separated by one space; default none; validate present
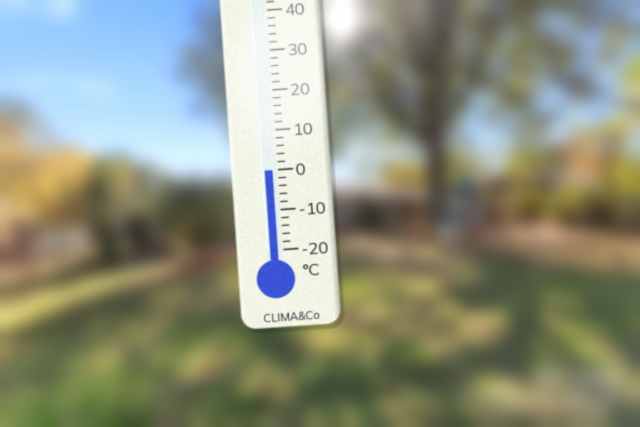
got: 0 °C
